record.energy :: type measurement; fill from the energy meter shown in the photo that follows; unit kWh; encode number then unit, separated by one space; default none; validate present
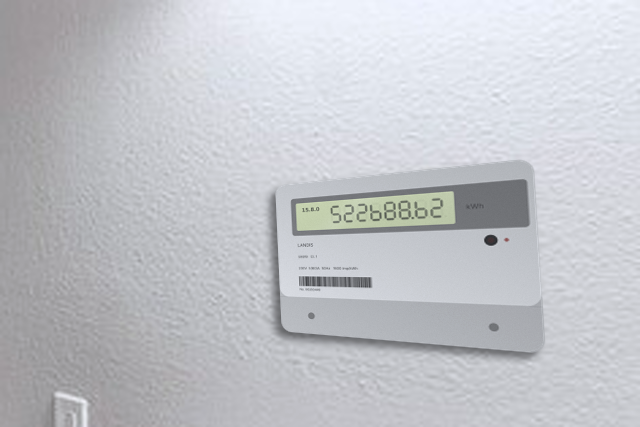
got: 522688.62 kWh
